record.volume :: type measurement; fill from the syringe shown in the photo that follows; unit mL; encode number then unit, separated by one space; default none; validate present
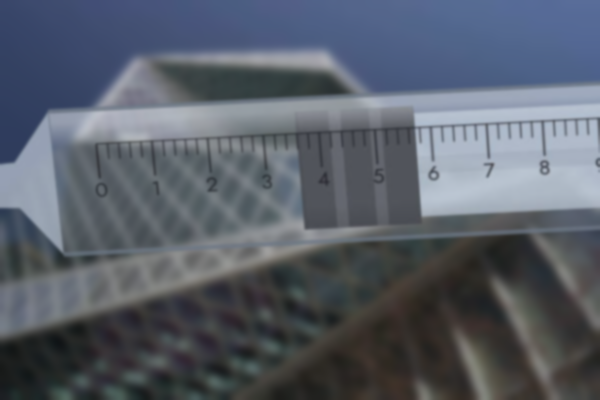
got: 3.6 mL
